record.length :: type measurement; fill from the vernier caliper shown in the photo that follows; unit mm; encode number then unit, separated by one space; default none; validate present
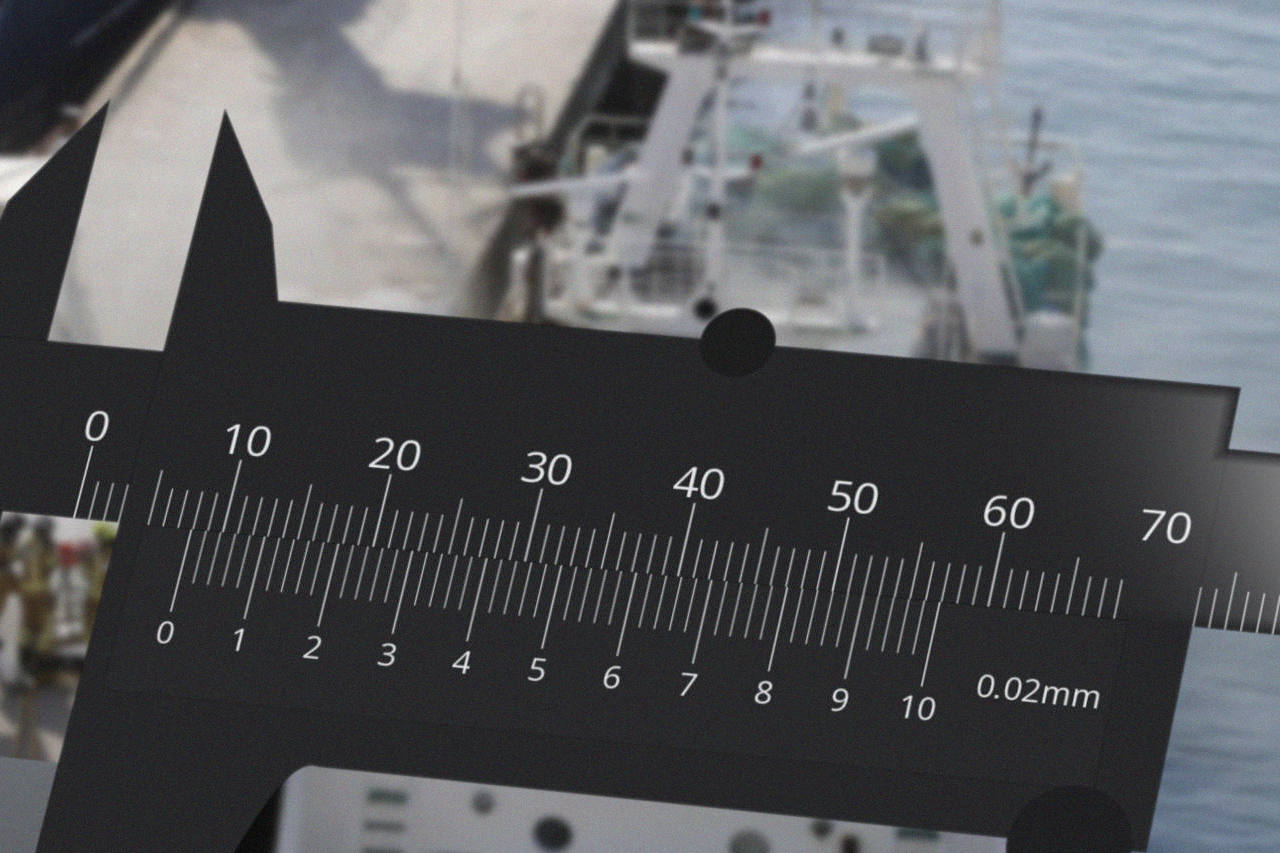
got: 7.9 mm
